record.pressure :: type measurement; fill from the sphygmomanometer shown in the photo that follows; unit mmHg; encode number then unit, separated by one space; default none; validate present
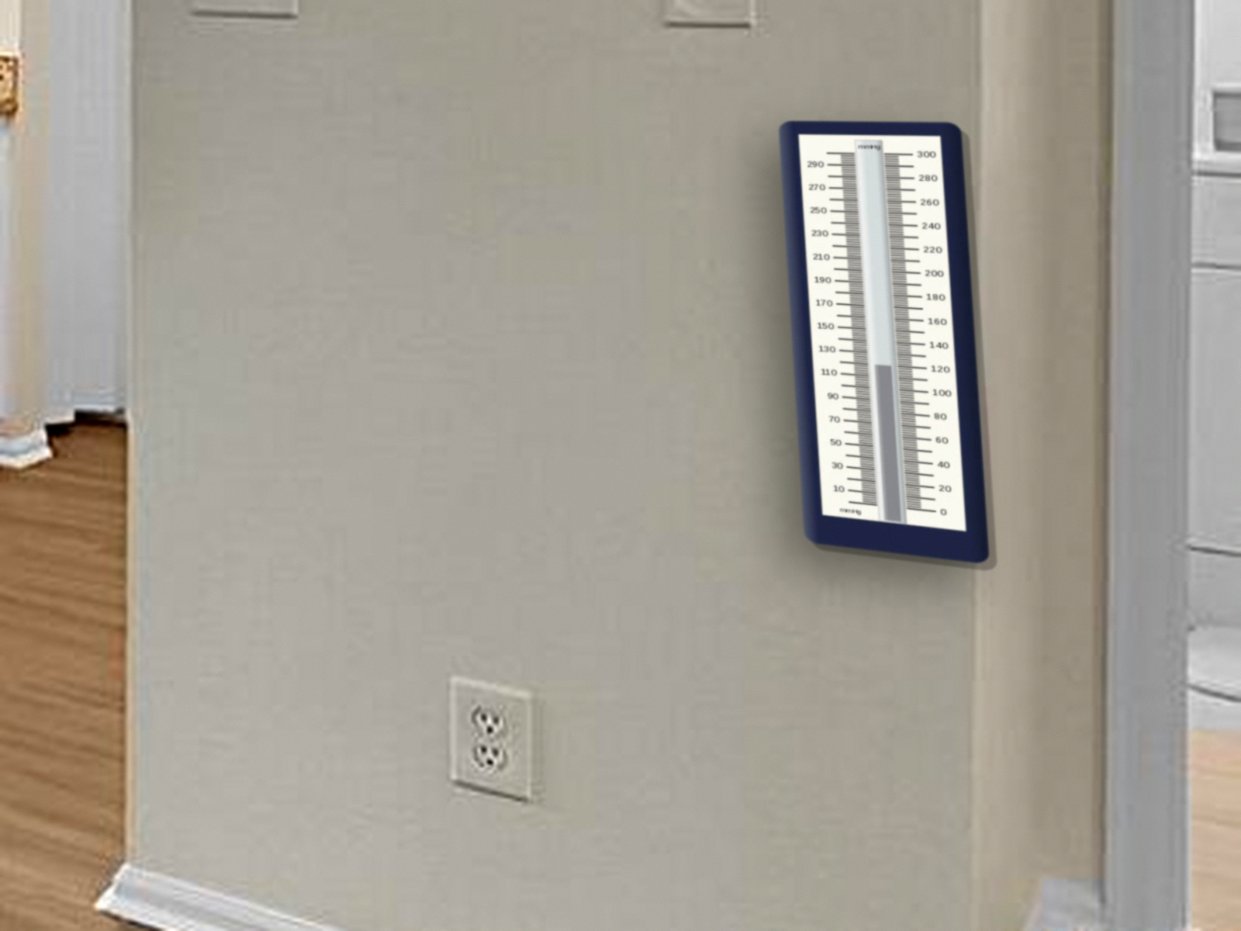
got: 120 mmHg
